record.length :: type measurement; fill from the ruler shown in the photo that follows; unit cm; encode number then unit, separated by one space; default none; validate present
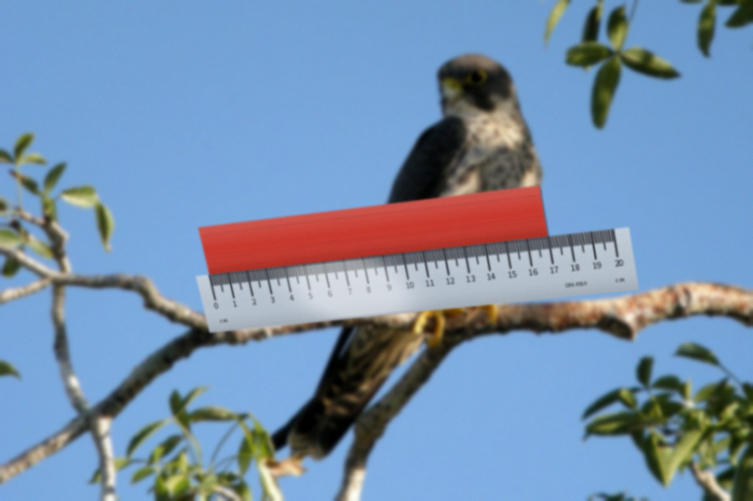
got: 17 cm
